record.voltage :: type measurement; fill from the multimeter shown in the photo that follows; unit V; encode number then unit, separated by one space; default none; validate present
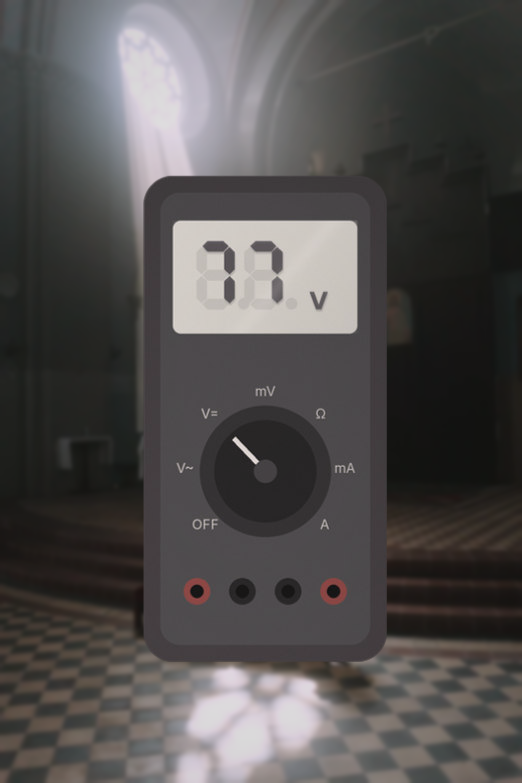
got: 77 V
